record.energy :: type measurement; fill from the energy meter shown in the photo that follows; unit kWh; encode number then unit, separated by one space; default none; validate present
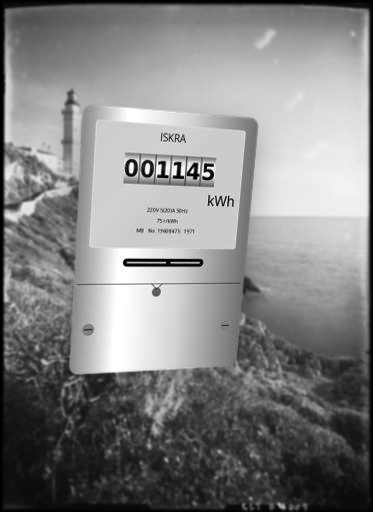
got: 1145 kWh
